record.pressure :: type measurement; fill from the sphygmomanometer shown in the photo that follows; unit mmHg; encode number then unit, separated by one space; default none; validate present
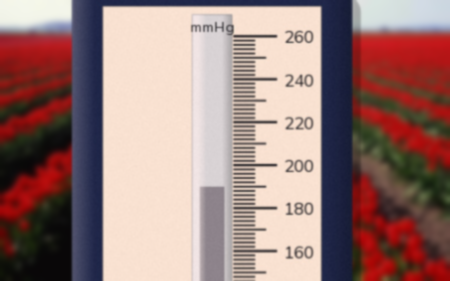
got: 190 mmHg
